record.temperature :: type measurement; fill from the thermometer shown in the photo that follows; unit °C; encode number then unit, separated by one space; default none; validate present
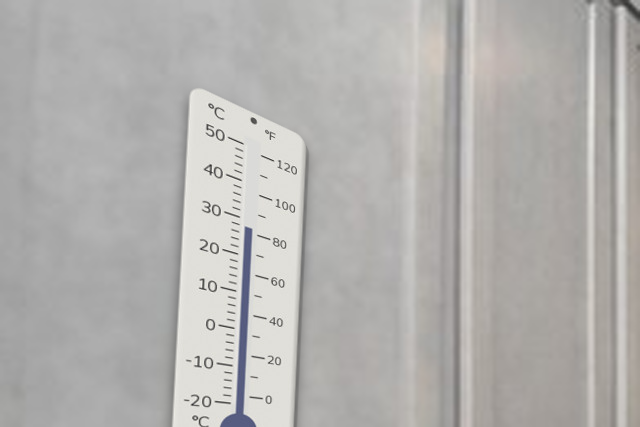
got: 28 °C
